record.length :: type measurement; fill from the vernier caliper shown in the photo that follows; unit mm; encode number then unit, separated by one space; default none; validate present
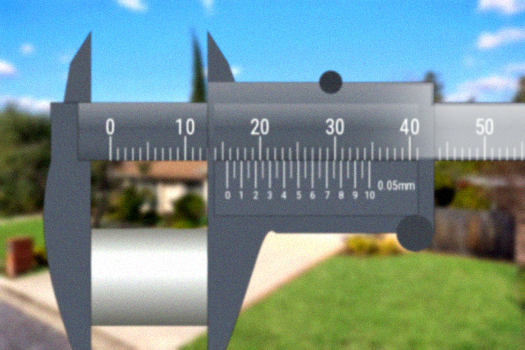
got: 15.6 mm
